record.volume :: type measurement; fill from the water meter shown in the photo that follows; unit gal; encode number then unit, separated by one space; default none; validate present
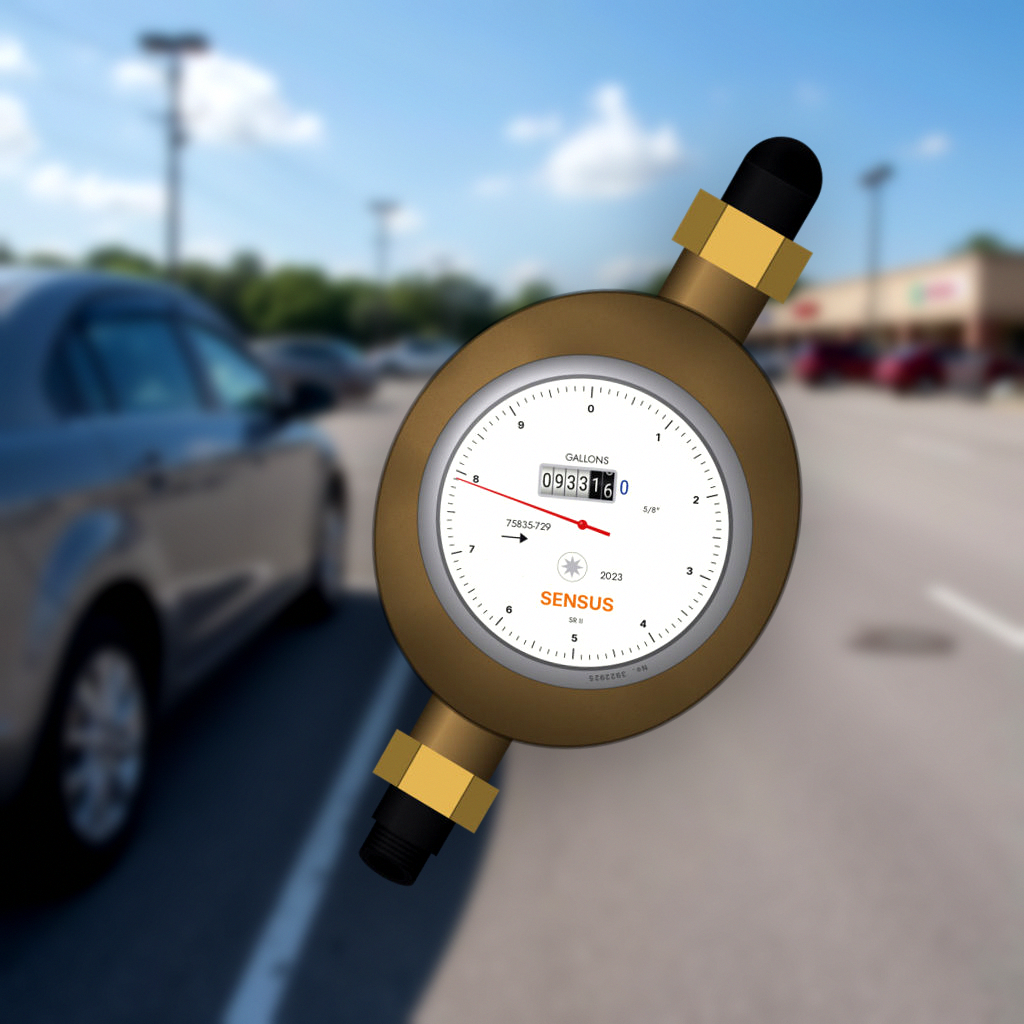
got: 933157.9 gal
